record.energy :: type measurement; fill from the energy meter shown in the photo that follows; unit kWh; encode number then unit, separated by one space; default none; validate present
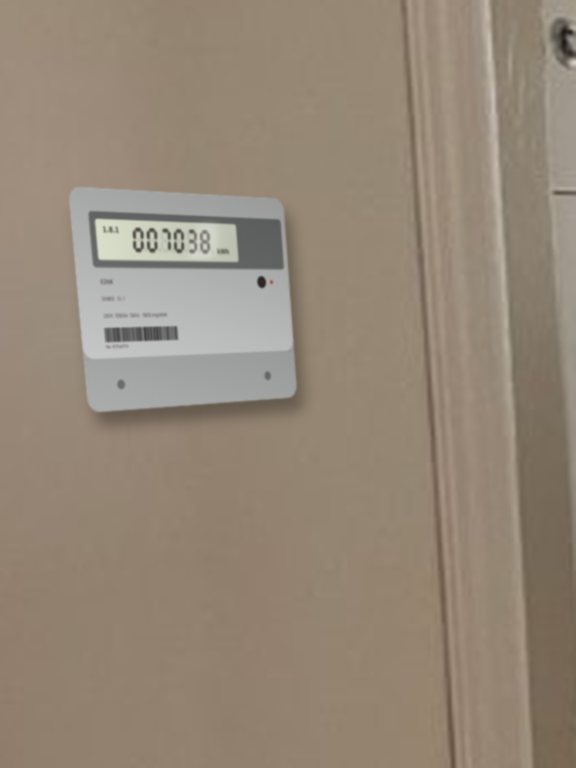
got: 7038 kWh
